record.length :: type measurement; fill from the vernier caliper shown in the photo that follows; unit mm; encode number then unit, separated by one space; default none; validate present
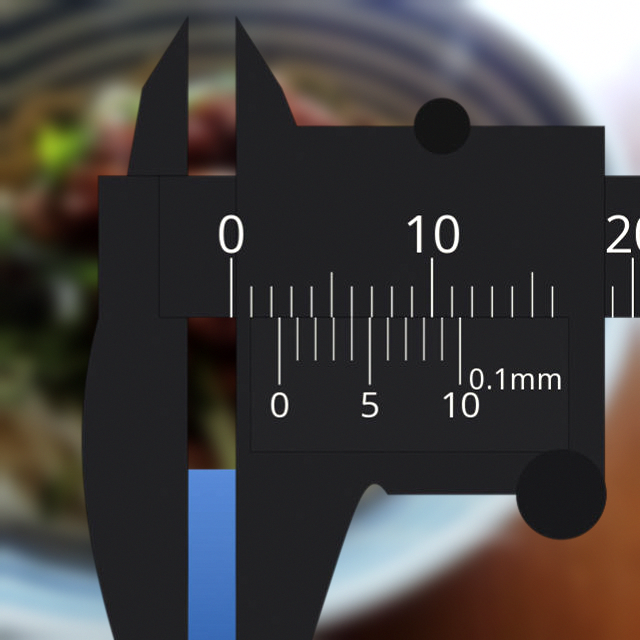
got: 2.4 mm
